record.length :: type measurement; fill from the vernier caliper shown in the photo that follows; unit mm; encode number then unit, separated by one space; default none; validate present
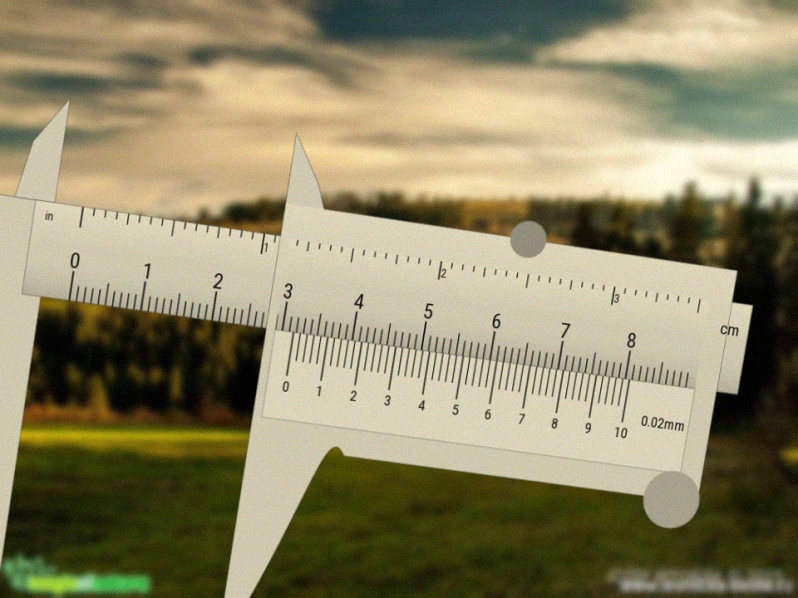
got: 31.6 mm
